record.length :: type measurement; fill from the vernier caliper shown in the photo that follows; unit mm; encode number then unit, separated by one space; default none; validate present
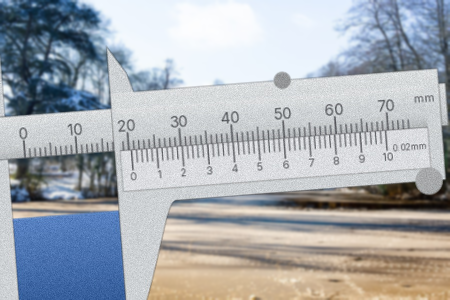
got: 20.5 mm
